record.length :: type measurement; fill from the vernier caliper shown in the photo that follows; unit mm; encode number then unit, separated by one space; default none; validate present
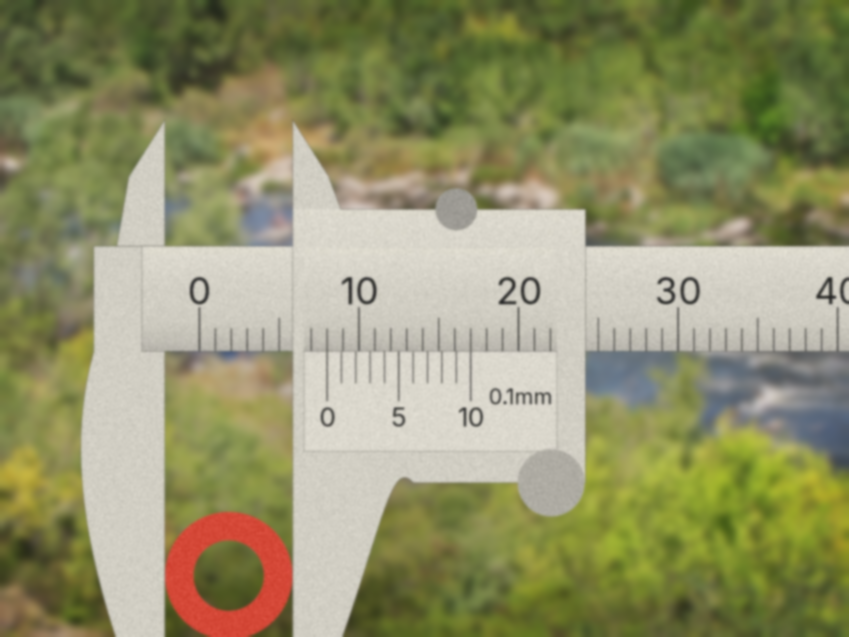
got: 8.0 mm
